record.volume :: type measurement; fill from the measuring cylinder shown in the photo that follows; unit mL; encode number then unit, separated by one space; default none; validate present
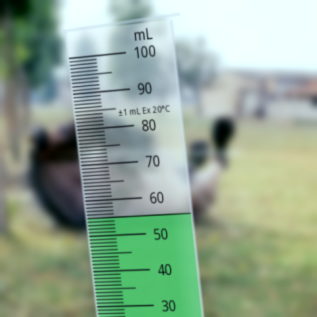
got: 55 mL
